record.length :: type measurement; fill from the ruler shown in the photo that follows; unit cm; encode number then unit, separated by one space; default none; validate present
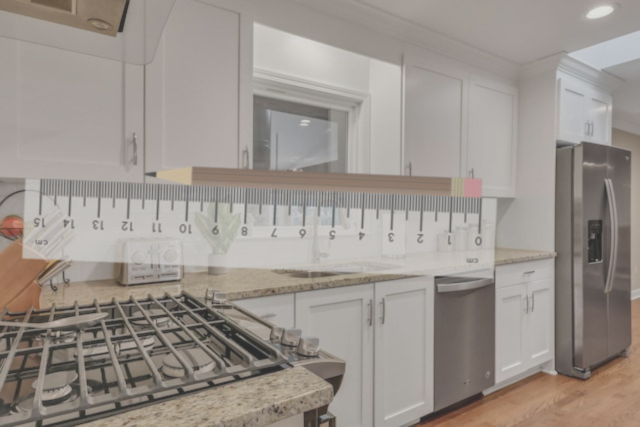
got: 11.5 cm
